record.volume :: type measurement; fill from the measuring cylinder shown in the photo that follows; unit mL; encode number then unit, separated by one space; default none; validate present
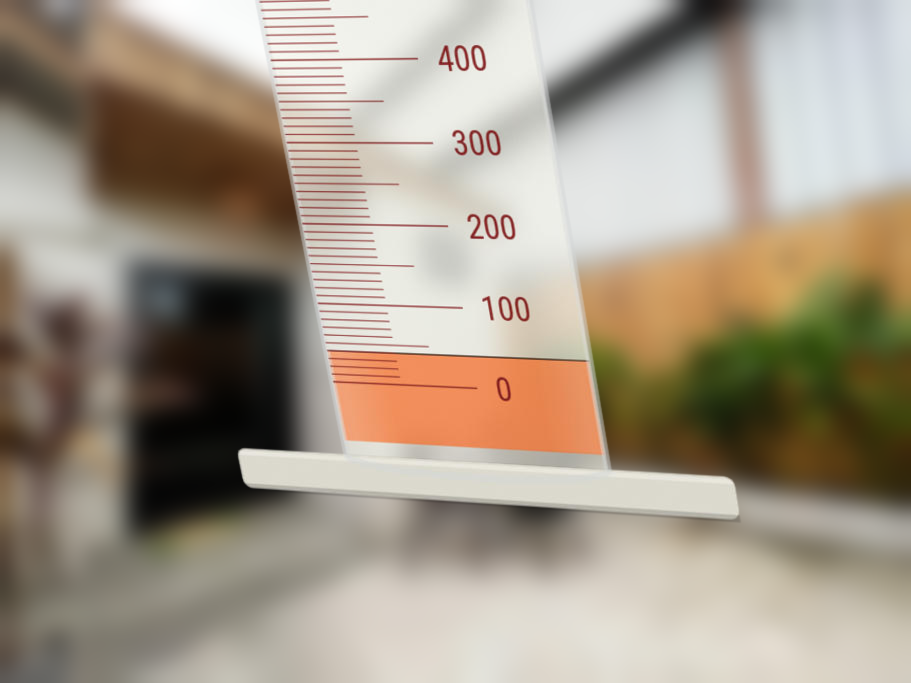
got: 40 mL
